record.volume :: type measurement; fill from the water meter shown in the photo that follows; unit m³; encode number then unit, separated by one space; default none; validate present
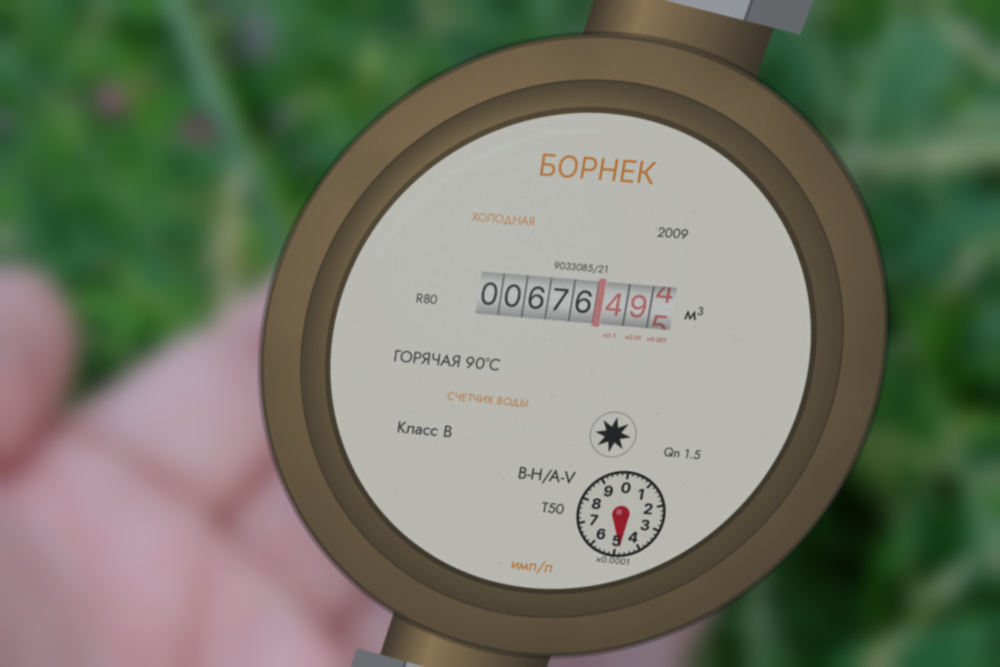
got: 676.4944 m³
